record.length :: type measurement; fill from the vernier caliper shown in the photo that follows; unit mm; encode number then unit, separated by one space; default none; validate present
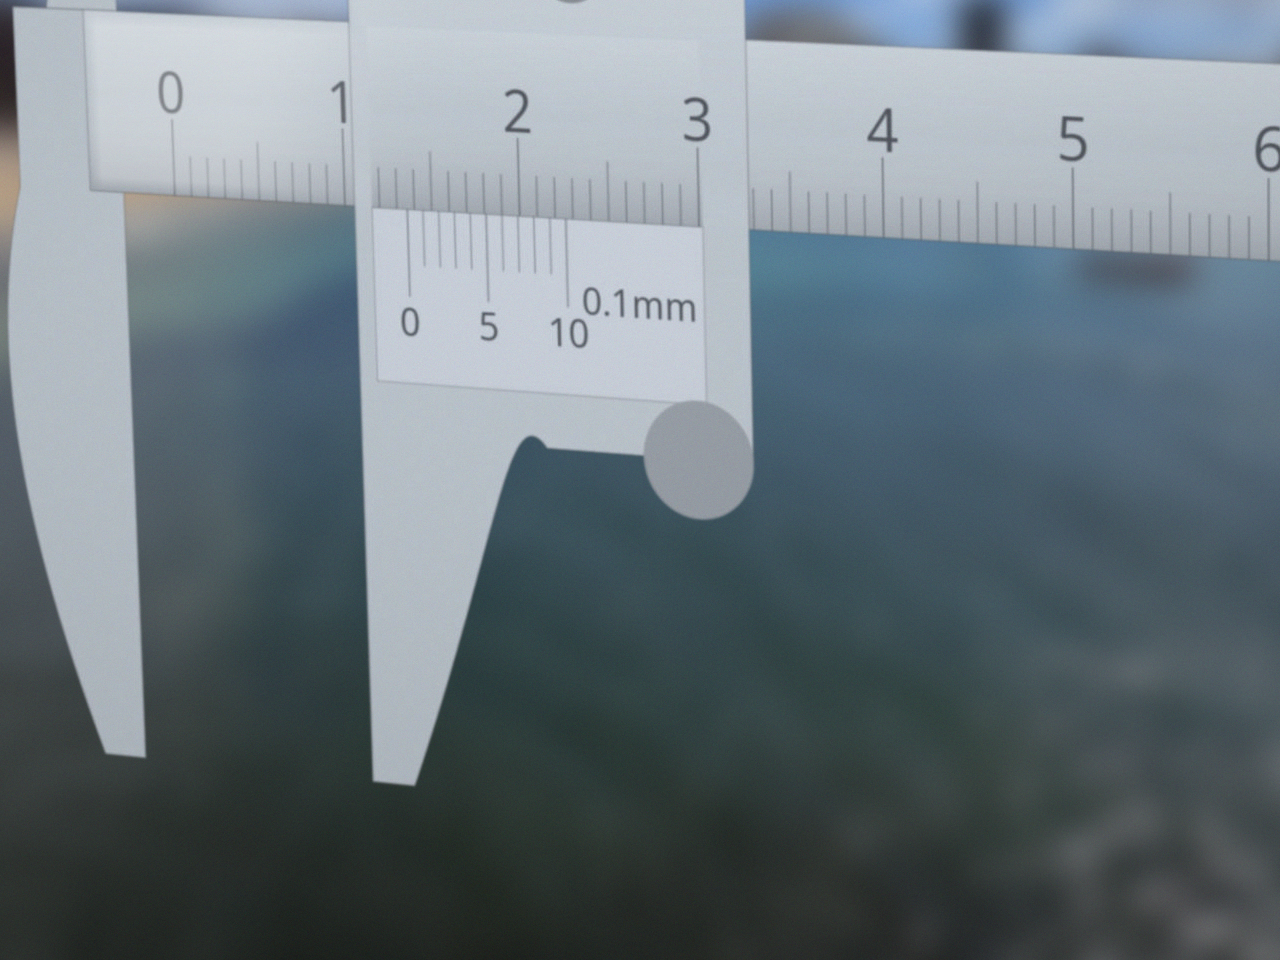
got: 13.6 mm
